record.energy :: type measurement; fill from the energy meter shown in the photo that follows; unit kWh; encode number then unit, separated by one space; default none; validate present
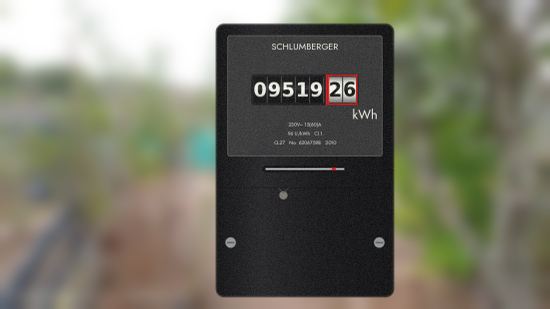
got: 9519.26 kWh
